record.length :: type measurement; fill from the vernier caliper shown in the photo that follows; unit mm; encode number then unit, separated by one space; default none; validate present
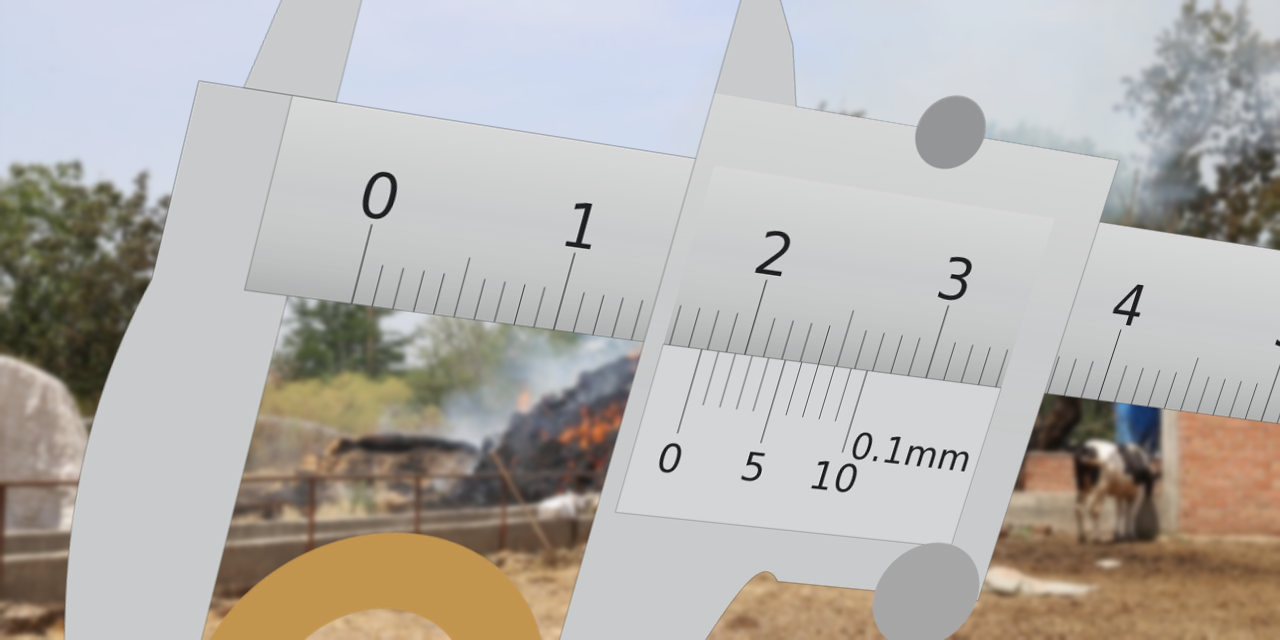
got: 17.7 mm
